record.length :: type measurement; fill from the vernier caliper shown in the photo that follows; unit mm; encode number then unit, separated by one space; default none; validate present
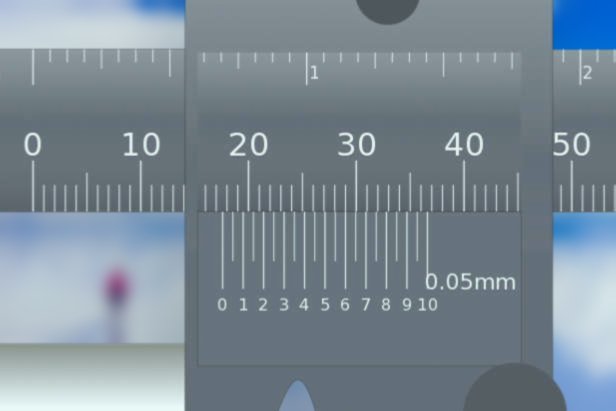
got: 17.6 mm
